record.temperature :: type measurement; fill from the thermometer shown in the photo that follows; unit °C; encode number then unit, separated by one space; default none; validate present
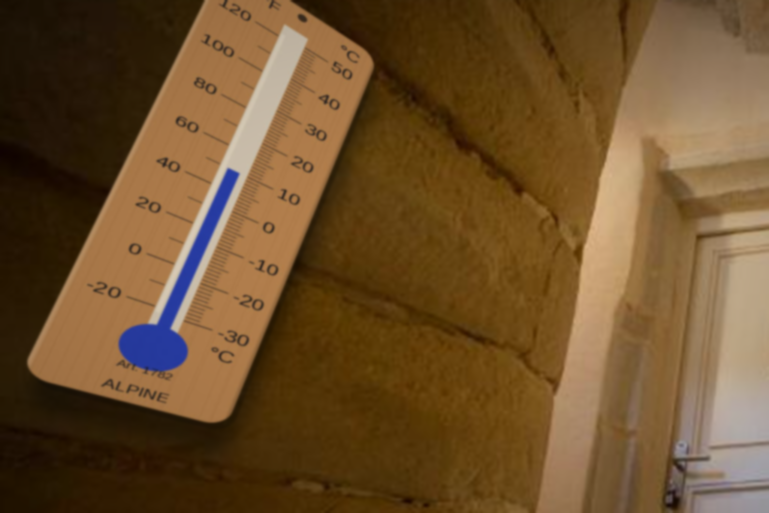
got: 10 °C
